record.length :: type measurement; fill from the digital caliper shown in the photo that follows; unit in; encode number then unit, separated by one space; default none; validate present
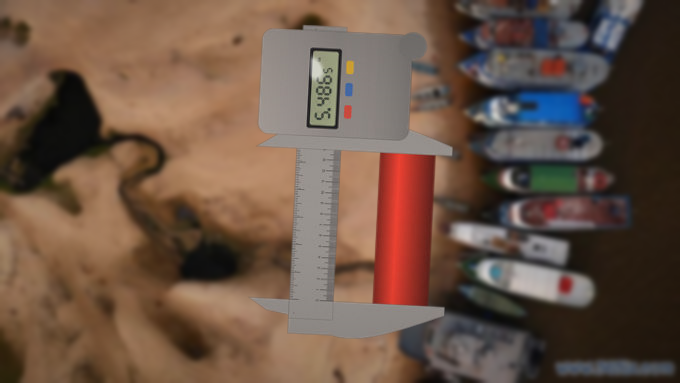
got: 5.4865 in
